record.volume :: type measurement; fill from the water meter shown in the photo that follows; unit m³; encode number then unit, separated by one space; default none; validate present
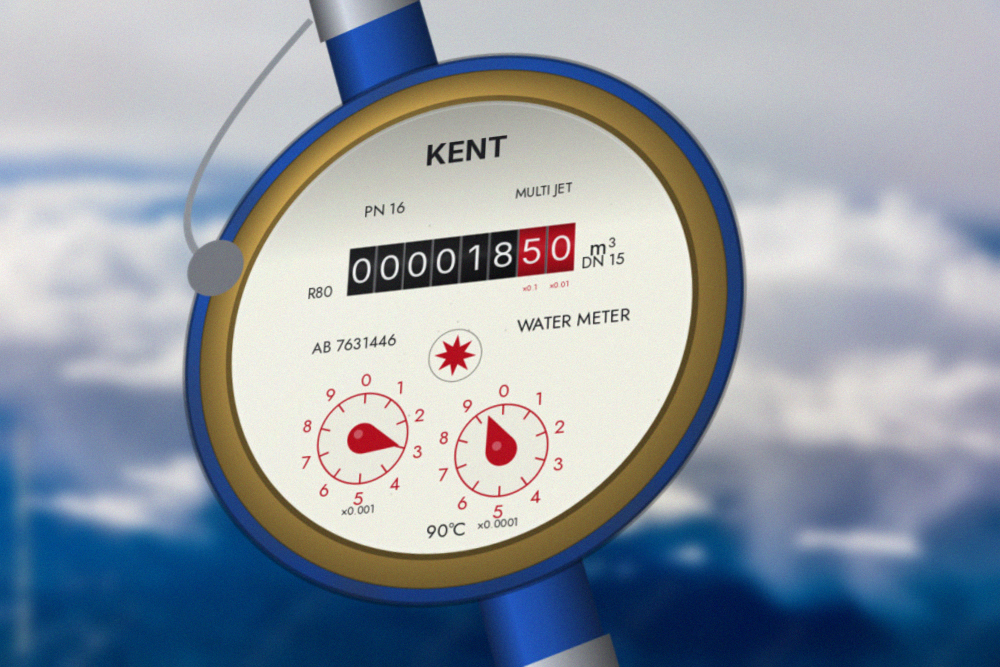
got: 18.5029 m³
